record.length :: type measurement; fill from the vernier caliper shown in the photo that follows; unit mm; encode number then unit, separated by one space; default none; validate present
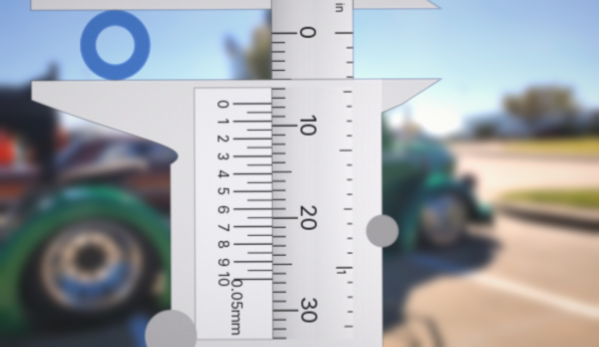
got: 7.6 mm
